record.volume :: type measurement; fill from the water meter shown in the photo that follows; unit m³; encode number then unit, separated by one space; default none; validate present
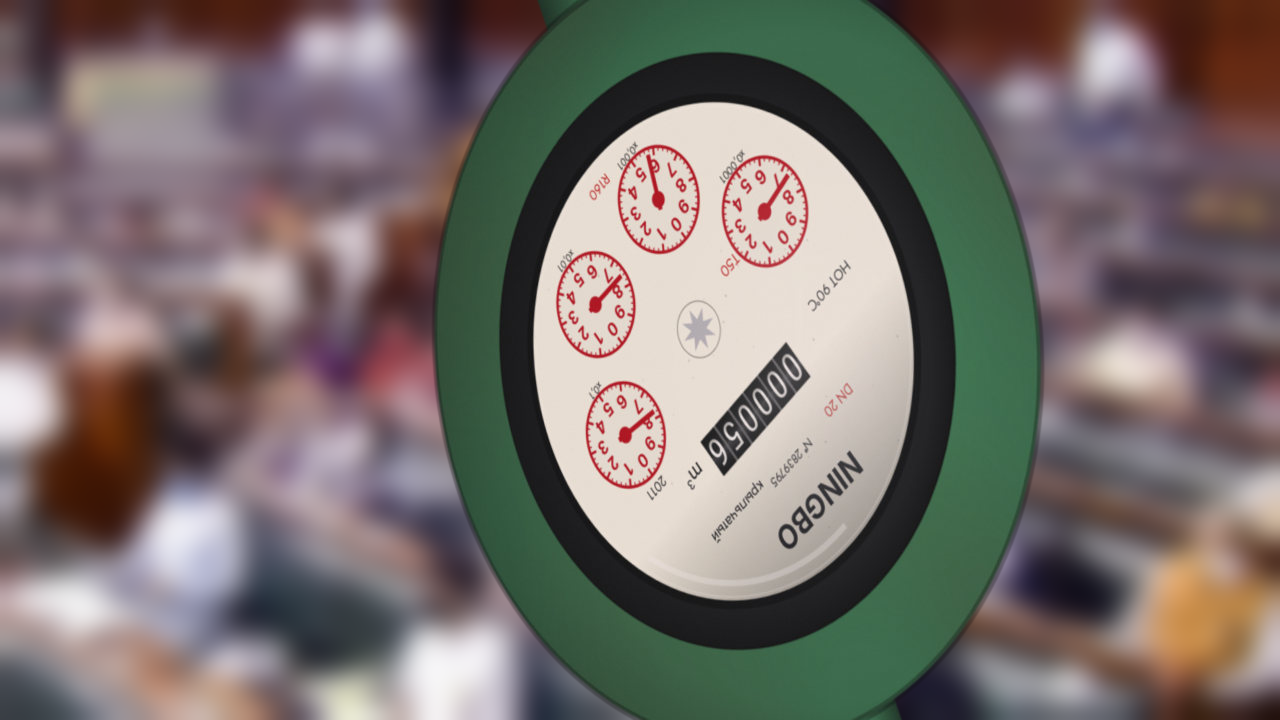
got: 56.7757 m³
